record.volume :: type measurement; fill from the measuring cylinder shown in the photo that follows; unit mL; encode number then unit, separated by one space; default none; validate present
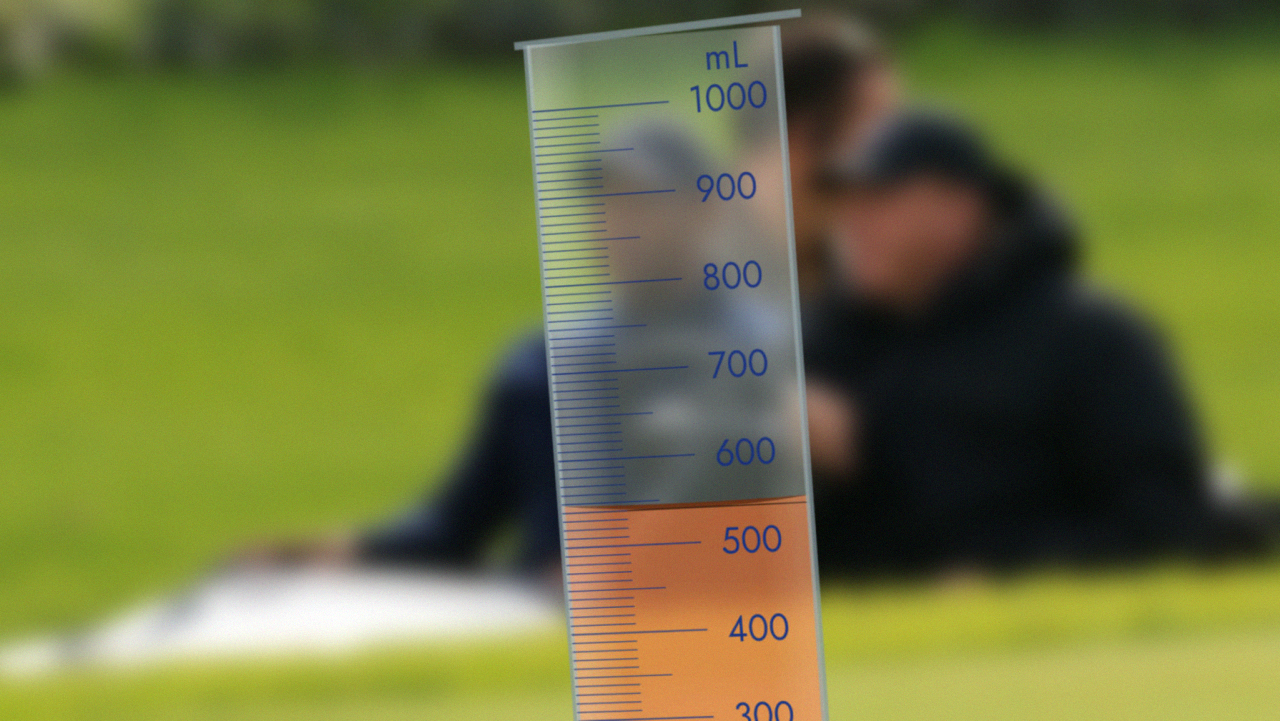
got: 540 mL
